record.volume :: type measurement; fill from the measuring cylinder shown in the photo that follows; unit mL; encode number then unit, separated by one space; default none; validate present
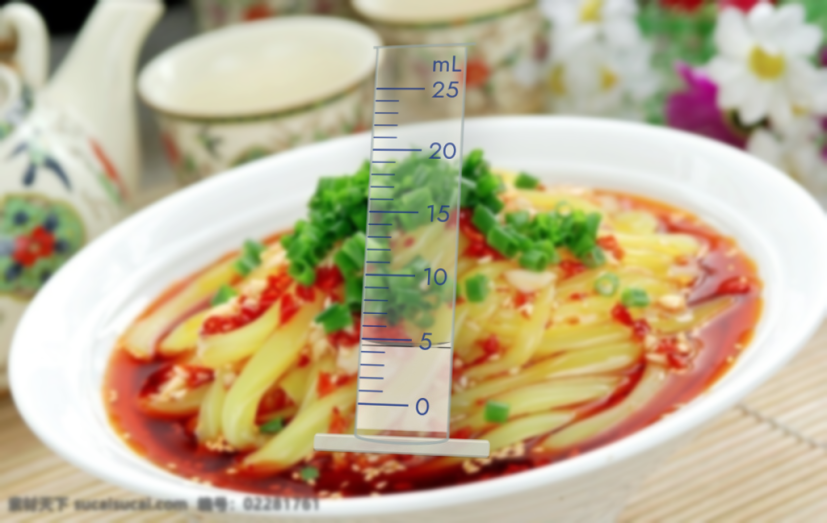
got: 4.5 mL
